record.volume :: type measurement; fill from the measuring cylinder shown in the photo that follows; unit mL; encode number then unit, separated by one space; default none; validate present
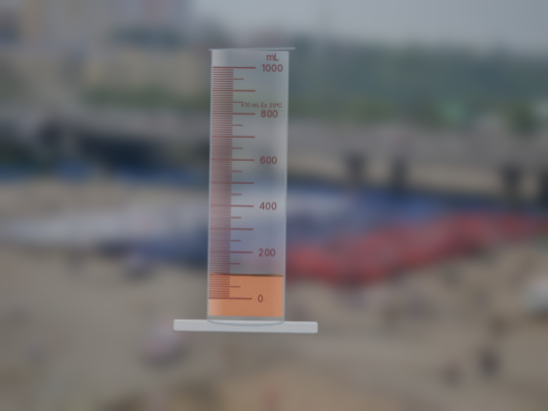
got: 100 mL
